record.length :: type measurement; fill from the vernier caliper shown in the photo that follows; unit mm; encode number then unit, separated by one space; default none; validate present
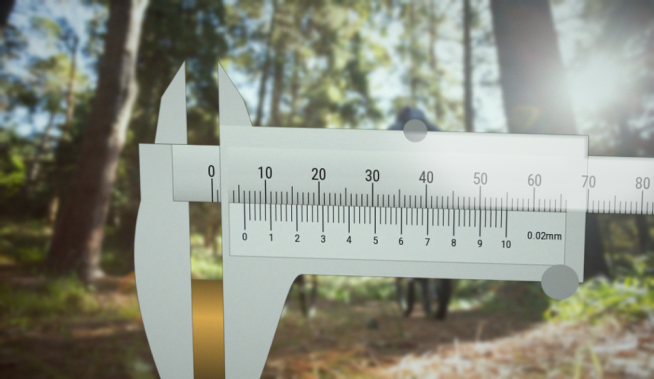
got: 6.0 mm
